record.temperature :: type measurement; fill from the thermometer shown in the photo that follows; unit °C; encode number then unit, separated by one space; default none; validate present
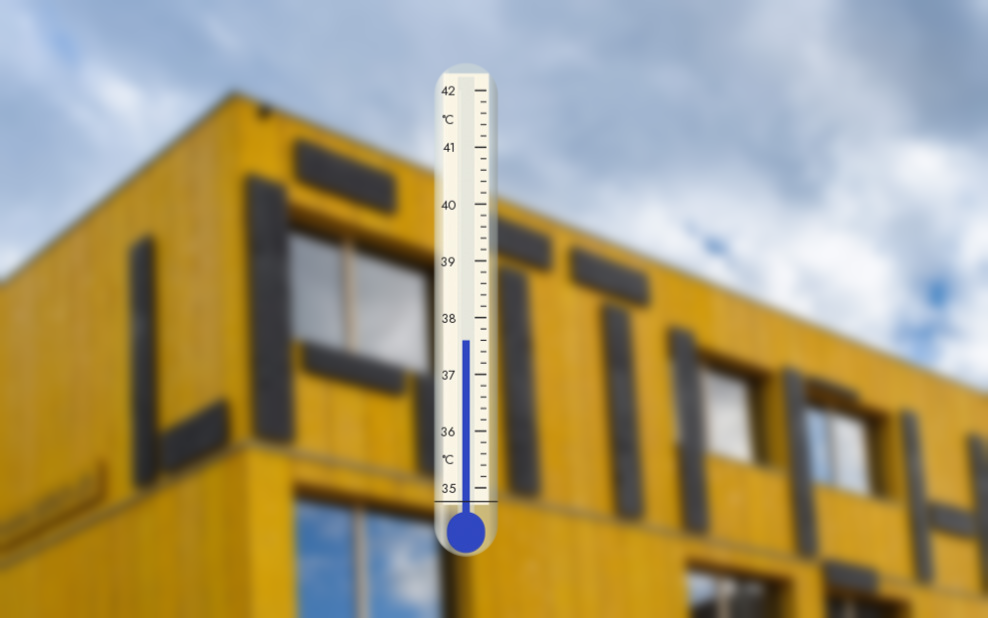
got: 37.6 °C
